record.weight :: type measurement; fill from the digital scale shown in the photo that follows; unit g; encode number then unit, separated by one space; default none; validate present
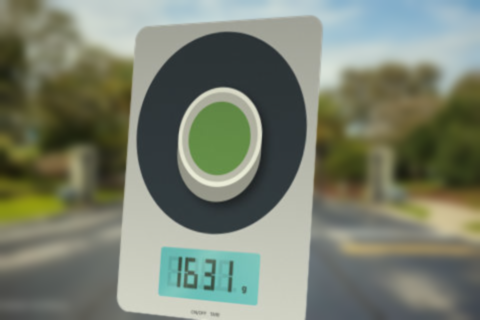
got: 1631 g
